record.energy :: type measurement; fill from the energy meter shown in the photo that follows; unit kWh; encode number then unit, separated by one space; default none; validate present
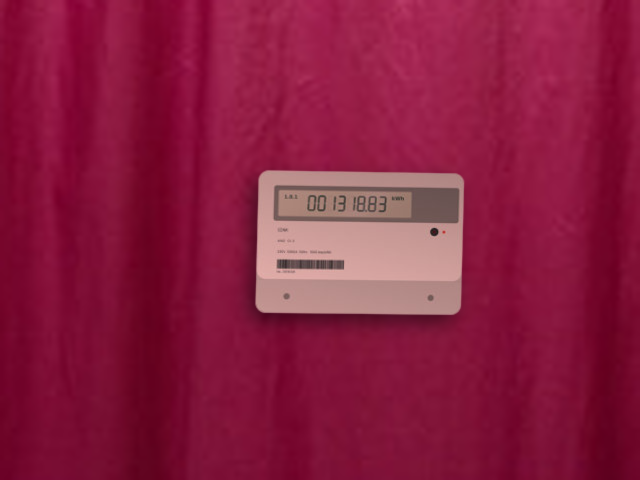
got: 1318.83 kWh
